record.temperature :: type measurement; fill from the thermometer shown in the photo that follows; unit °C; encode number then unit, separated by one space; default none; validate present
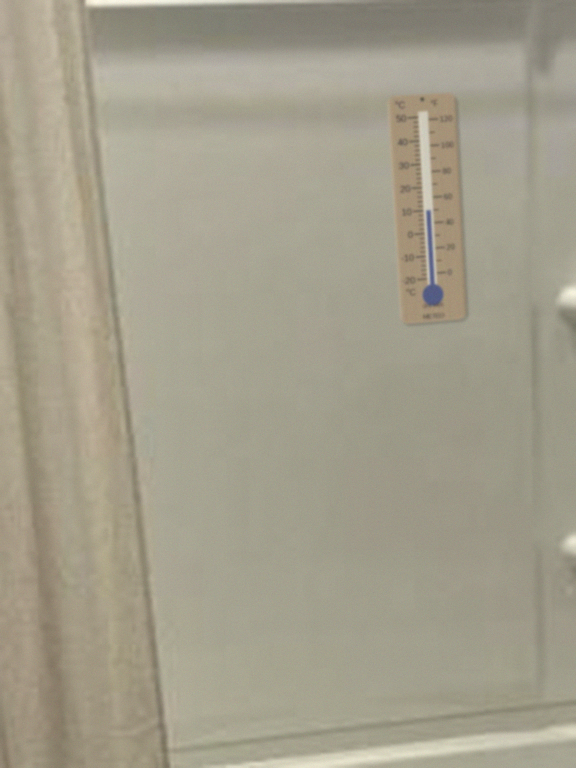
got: 10 °C
